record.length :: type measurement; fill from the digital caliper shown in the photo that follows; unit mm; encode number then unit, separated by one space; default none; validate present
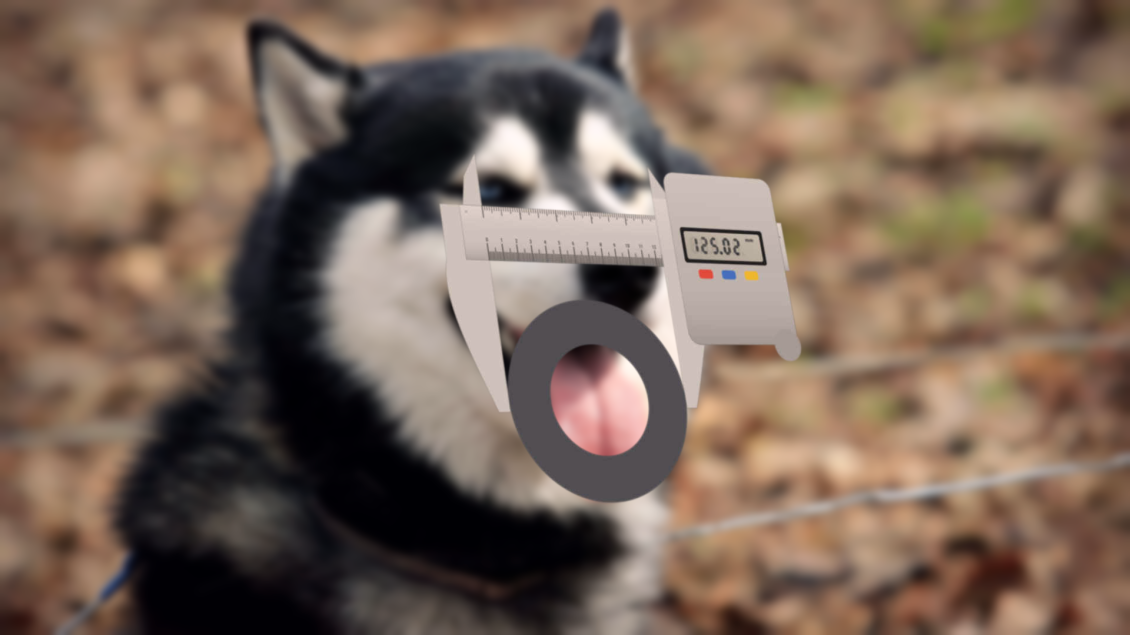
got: 125.02 mm
